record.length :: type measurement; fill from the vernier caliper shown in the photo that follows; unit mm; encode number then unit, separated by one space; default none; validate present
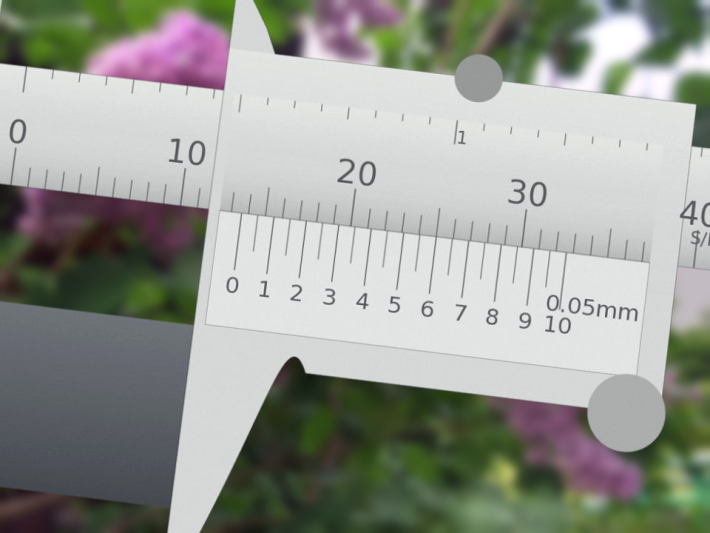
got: 13.6 mm
